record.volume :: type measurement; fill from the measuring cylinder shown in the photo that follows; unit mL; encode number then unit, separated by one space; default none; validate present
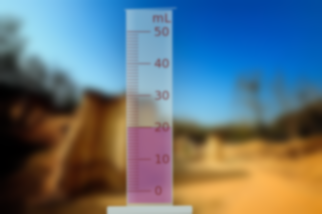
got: 20 mL
